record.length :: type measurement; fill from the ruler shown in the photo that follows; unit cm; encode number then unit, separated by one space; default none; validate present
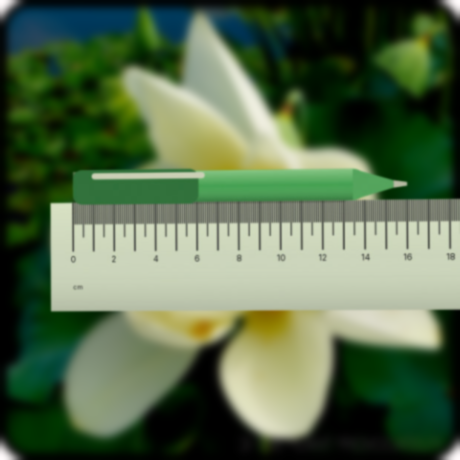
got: 16 cm
